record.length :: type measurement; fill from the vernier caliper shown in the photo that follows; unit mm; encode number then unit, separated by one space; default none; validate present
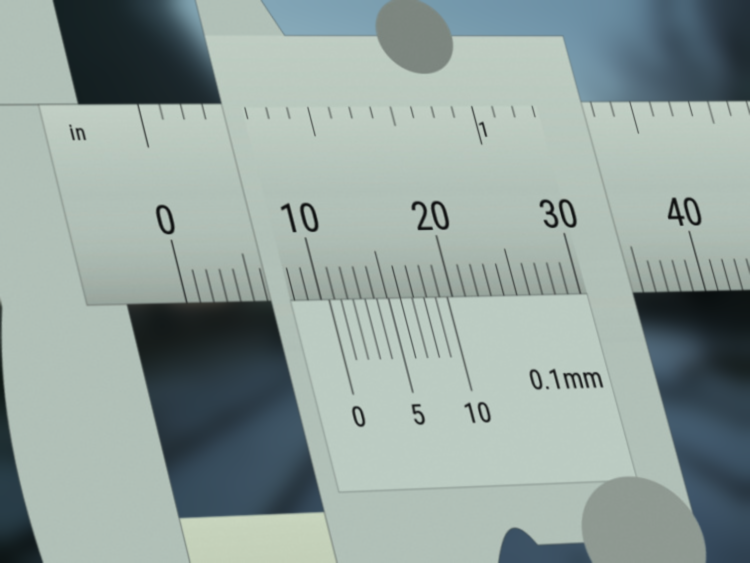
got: 10.6 mm
